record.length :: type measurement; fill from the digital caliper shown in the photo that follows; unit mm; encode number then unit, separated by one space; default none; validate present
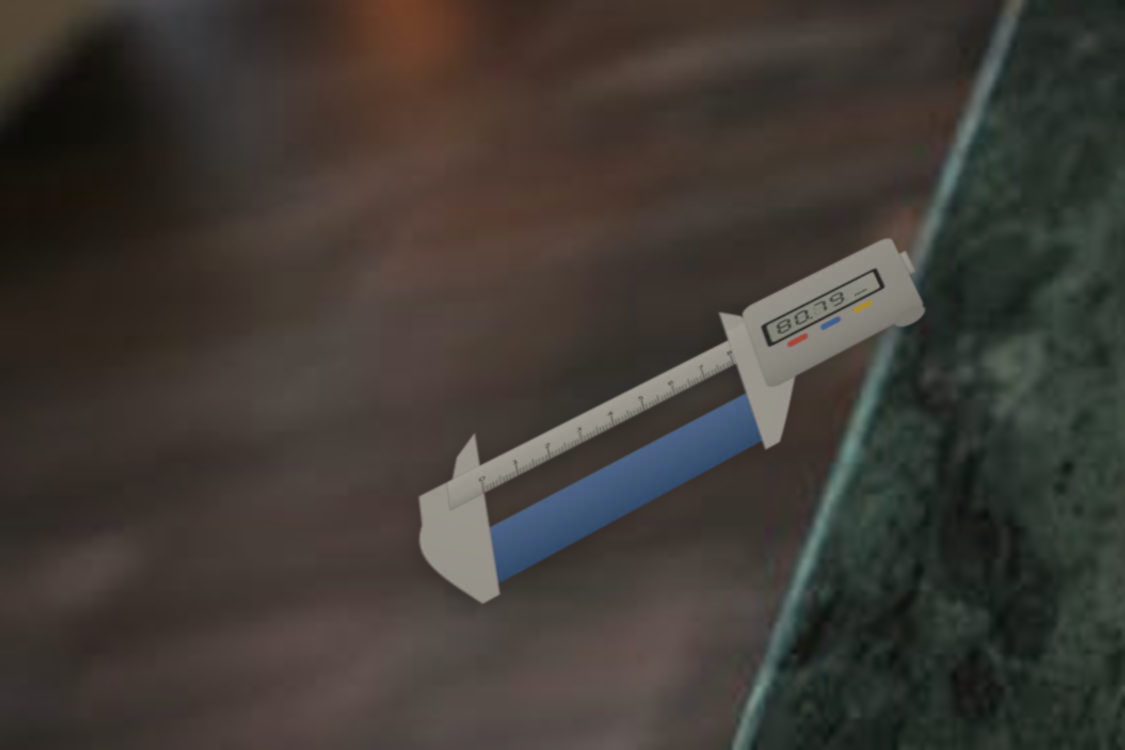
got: 80.79 mm
